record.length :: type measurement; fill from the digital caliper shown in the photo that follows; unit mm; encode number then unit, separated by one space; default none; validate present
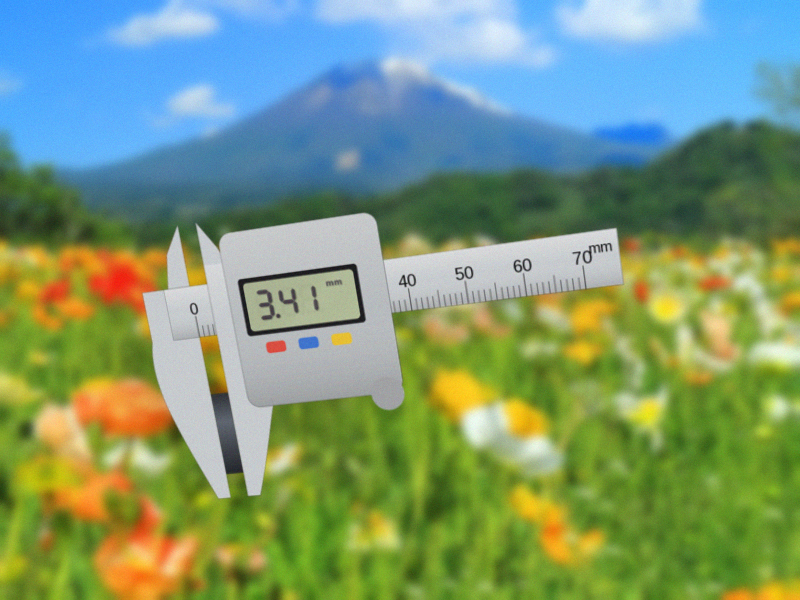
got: 3.41 mm
